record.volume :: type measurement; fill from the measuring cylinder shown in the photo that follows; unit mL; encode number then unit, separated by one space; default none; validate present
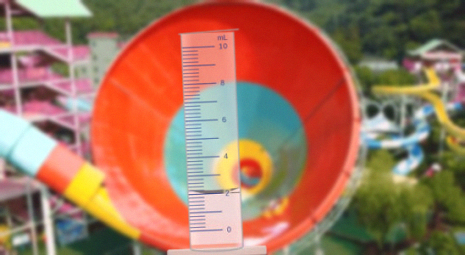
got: 2 mL
